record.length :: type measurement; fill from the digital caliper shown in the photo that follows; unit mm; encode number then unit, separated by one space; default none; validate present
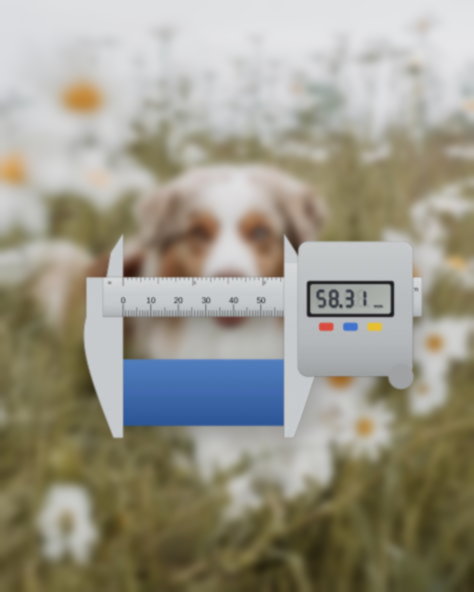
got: 58.31 mm
